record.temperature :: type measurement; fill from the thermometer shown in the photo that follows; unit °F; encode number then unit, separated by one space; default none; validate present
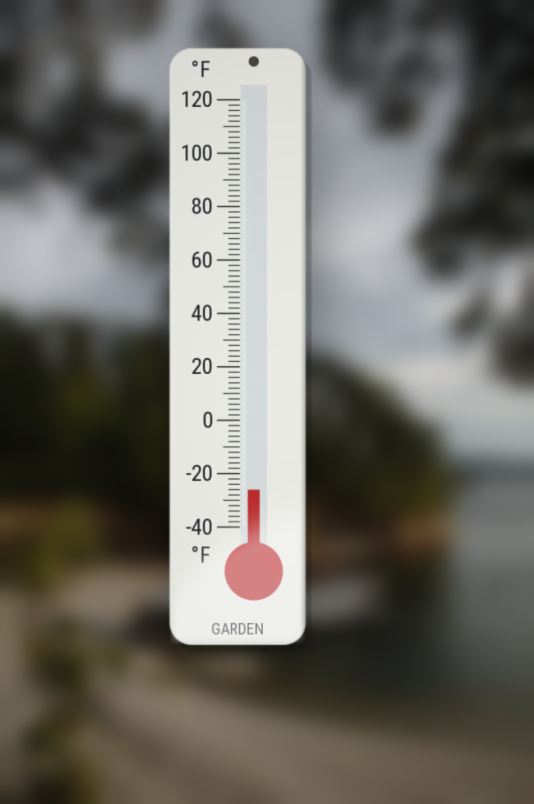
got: -26 °F
